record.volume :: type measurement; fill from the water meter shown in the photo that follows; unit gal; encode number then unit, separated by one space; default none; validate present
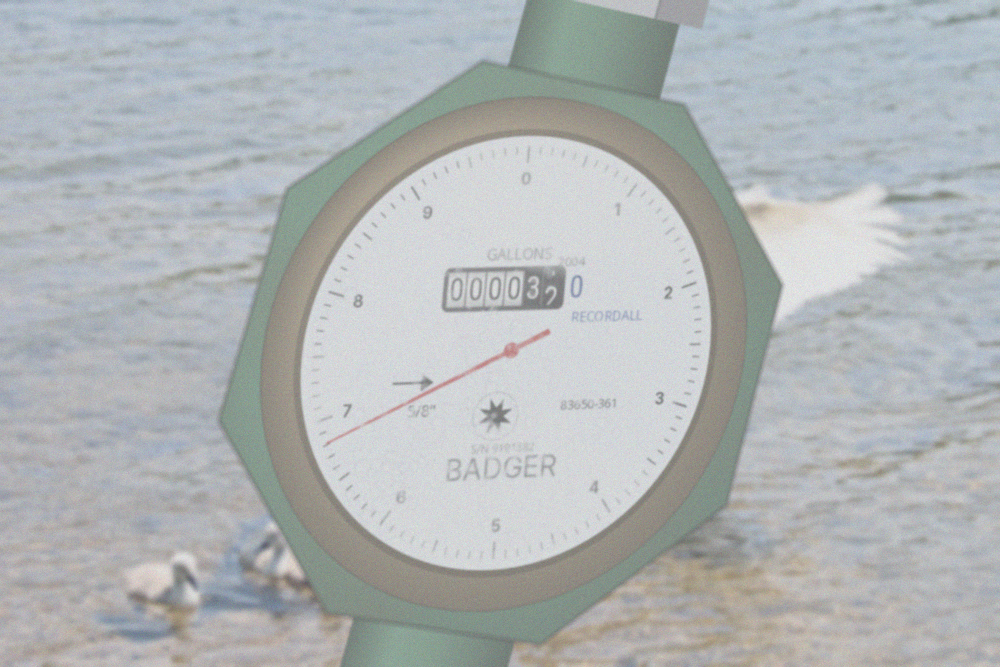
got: 316.8 gal
